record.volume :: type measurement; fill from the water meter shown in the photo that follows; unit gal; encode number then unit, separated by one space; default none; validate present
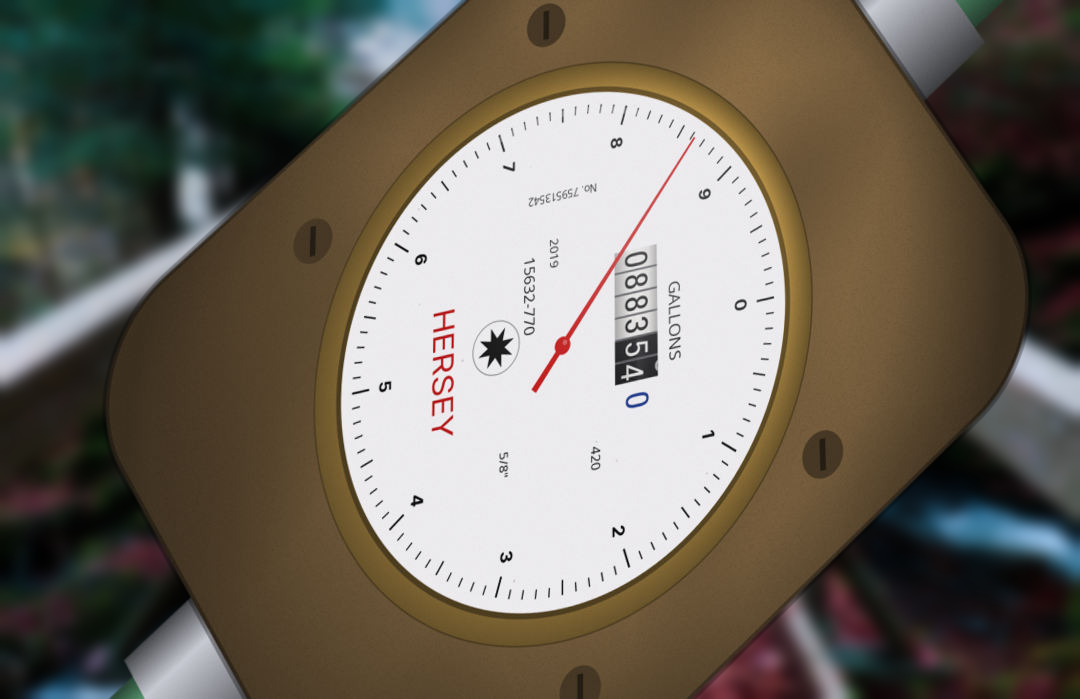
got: 883538.6 gal
